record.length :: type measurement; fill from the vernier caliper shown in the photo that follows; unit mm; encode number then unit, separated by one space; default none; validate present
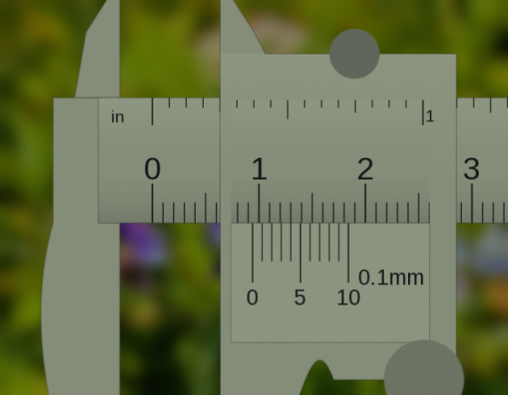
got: 9.4 mm
